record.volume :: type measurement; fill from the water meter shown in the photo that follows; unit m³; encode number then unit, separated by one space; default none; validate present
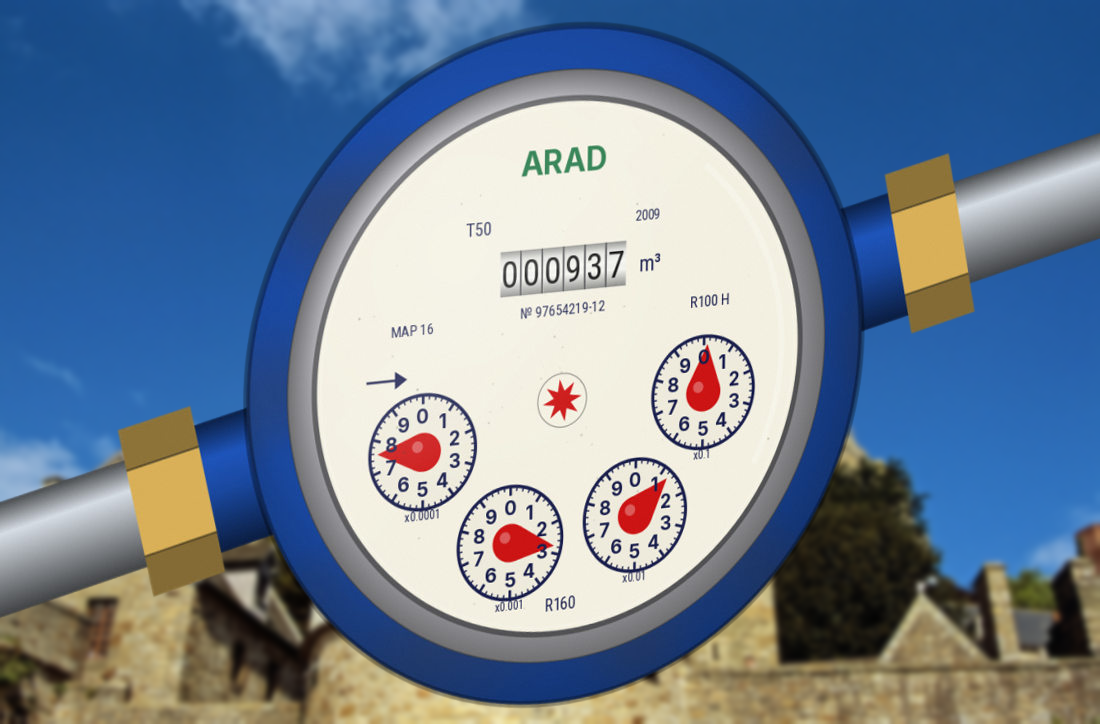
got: 937.0127 m³
